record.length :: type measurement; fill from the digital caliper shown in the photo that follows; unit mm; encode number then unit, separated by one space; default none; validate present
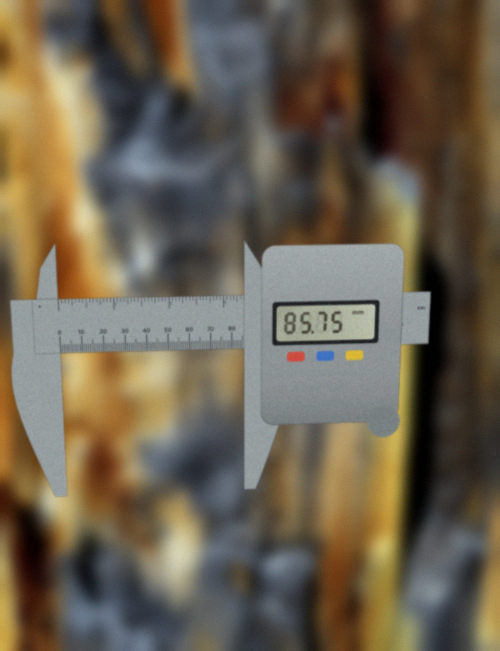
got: 85.75 mm
